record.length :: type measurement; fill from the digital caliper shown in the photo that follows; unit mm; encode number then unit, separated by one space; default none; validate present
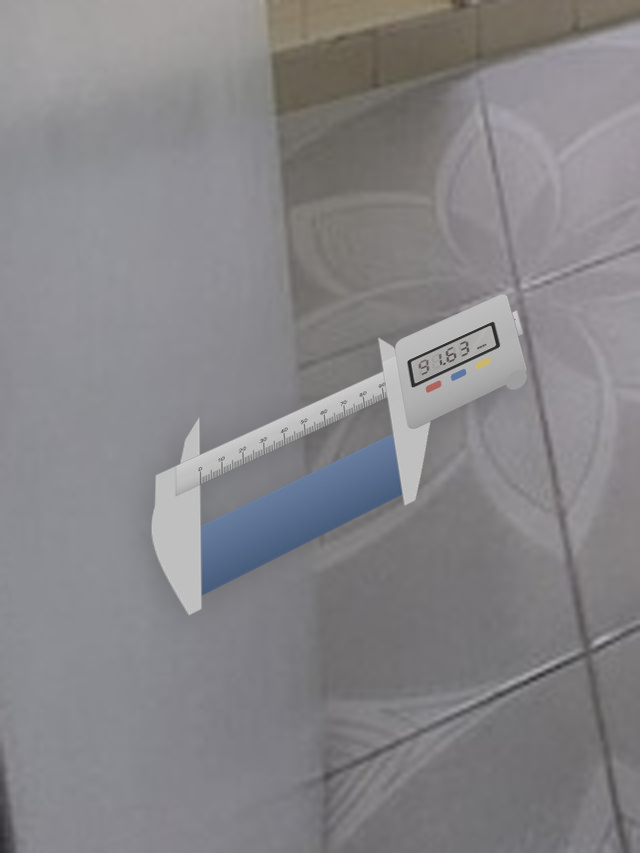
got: 91.63 mm
